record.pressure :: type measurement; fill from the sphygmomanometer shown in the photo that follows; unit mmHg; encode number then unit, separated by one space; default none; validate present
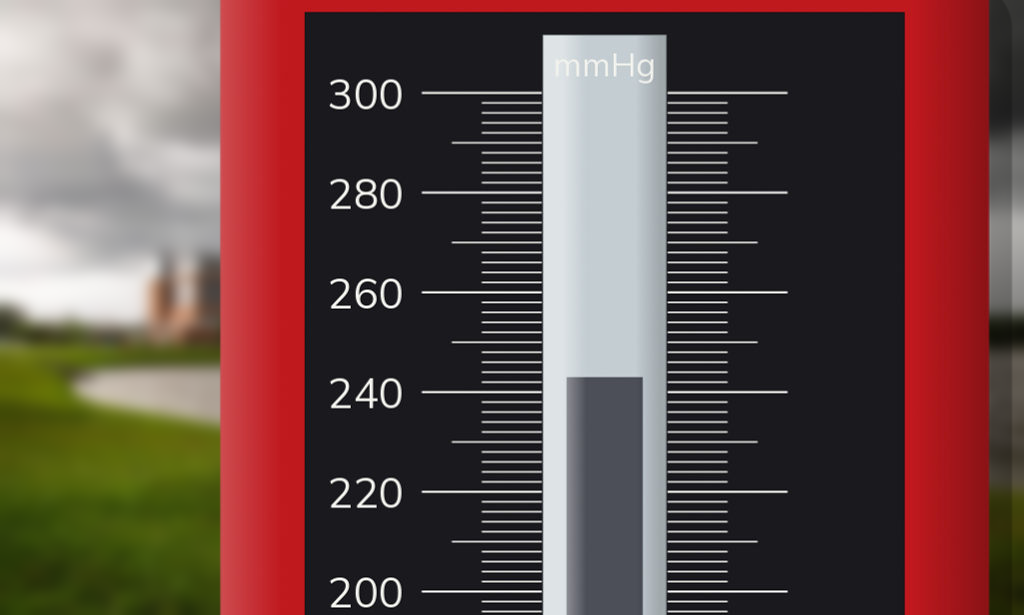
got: 243 mmHg
